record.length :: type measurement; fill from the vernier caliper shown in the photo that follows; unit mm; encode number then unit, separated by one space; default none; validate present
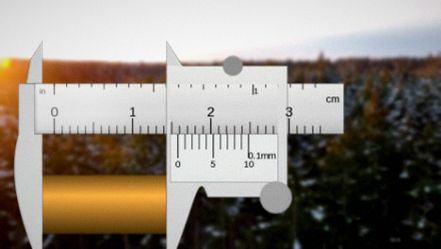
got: 15.8 mm
